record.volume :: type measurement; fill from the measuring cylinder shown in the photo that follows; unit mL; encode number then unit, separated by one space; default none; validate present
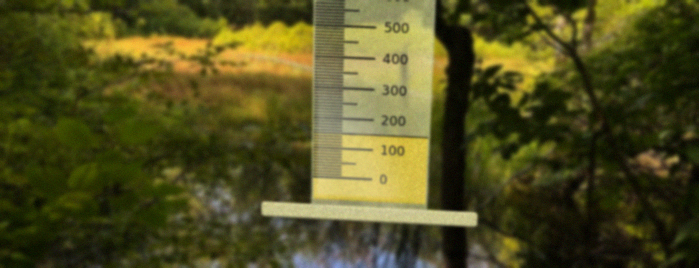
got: 150 mL
